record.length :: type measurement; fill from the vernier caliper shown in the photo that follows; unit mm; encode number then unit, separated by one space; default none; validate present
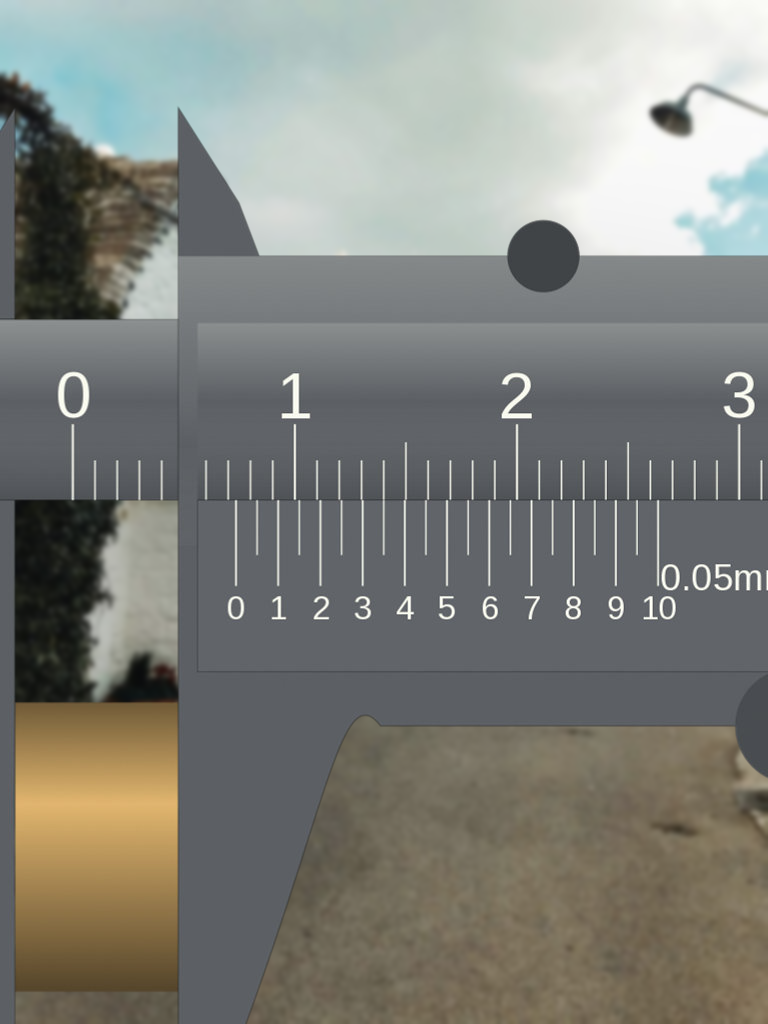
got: 7.35 mm
